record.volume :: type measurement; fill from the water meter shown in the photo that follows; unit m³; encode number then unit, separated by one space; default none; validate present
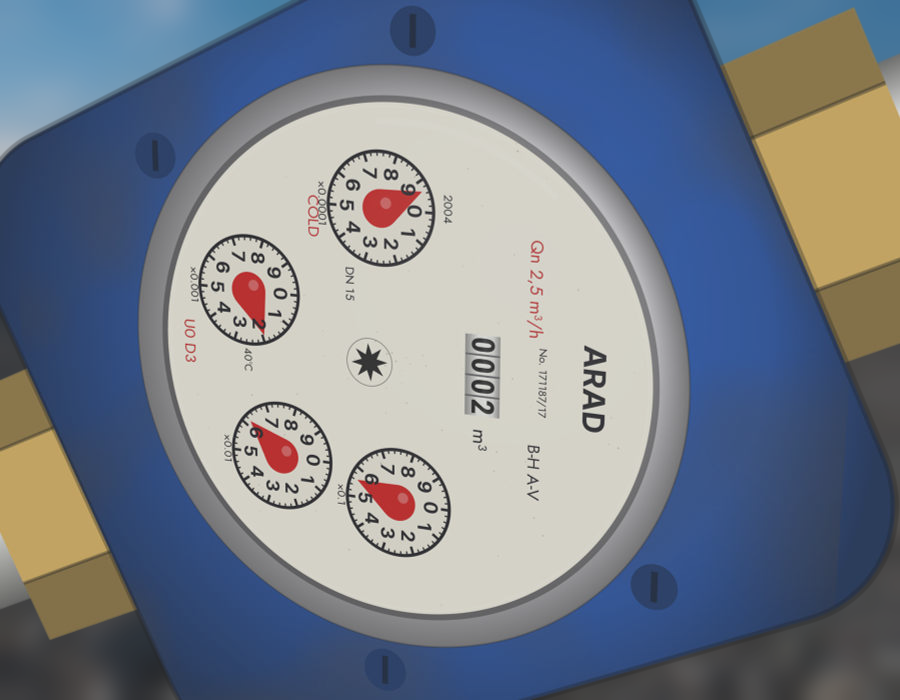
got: 2.5619 m³
